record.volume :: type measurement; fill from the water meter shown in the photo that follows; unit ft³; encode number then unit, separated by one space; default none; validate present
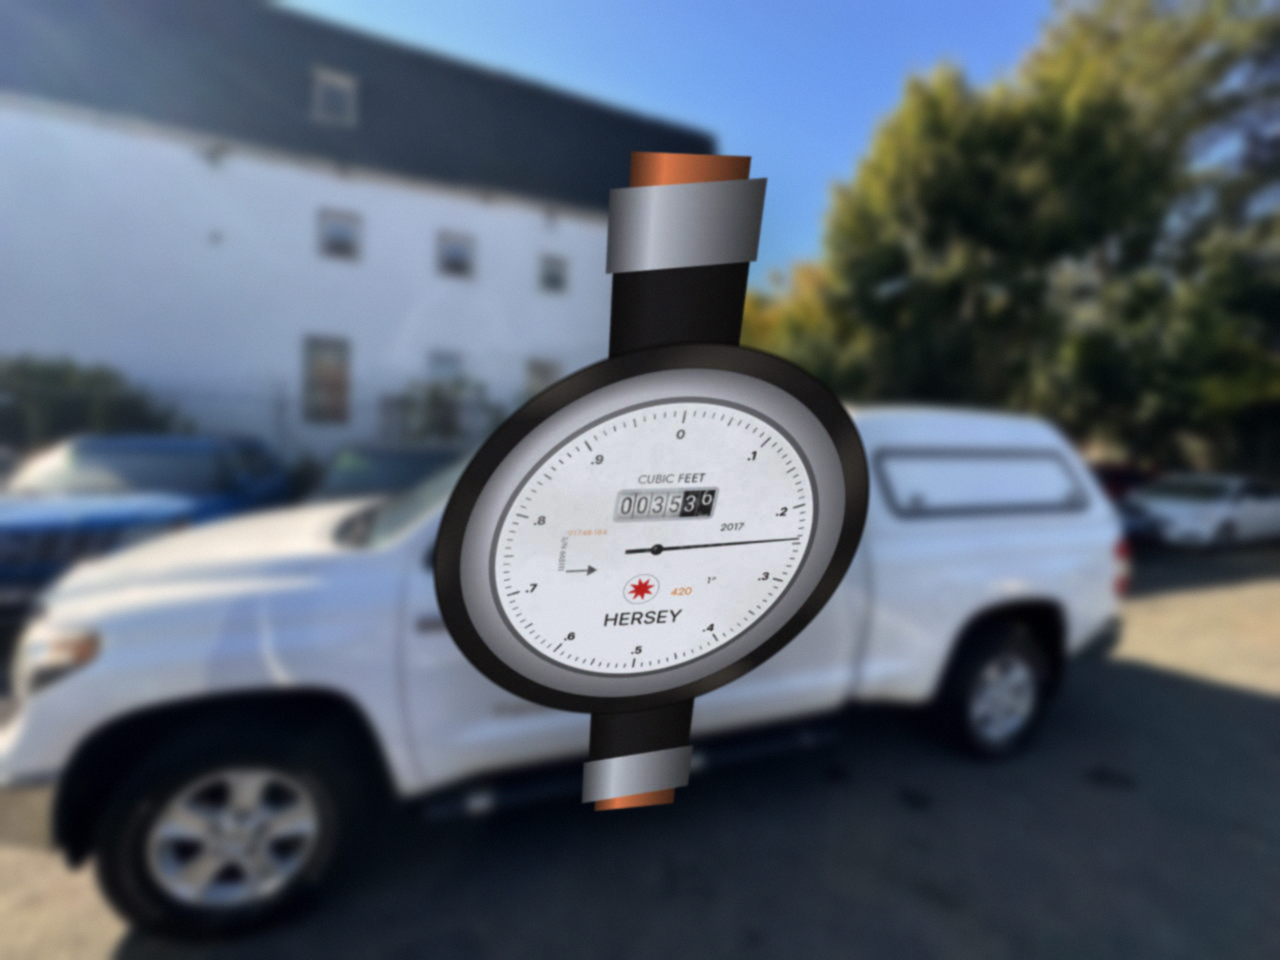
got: 3536.24 ft³
